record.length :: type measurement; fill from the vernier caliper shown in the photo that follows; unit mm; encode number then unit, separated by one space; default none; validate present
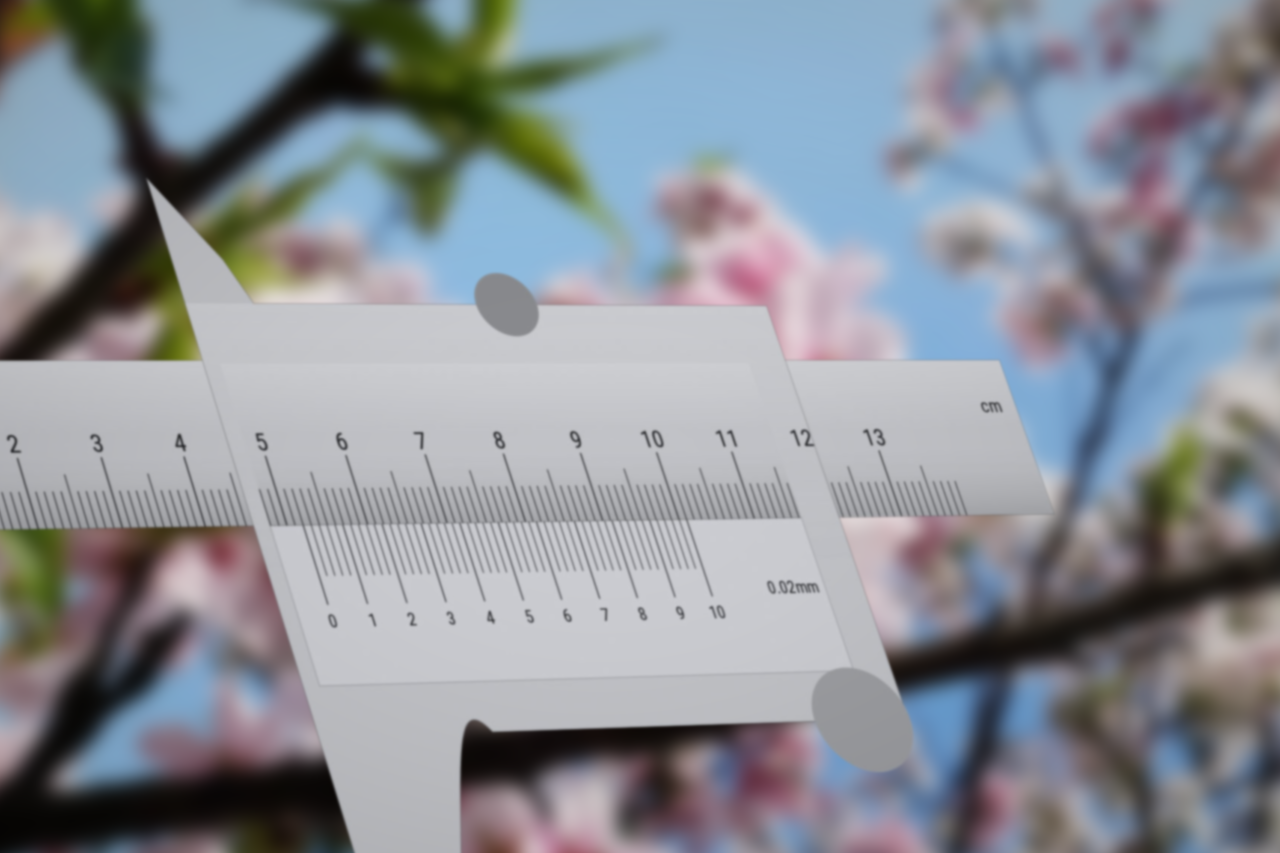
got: 52.0 mm
